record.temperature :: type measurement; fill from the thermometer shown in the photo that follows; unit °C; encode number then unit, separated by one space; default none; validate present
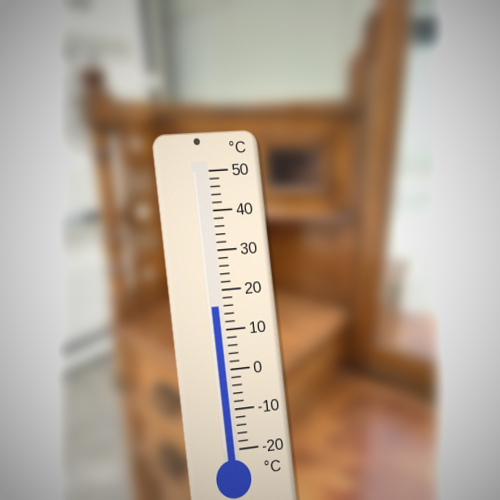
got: 16 °C
